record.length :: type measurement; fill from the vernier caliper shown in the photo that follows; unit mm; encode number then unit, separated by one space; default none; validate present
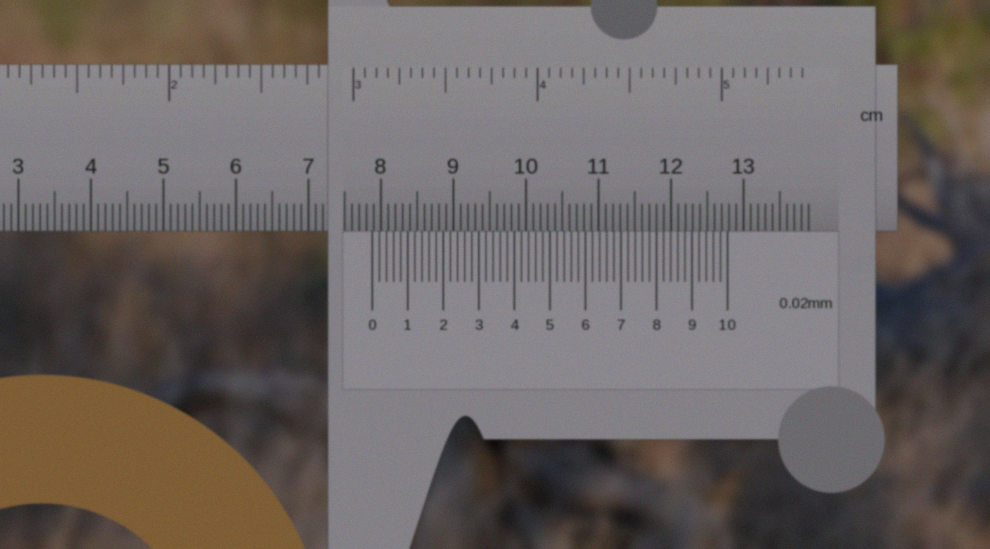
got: 78.8 mm
